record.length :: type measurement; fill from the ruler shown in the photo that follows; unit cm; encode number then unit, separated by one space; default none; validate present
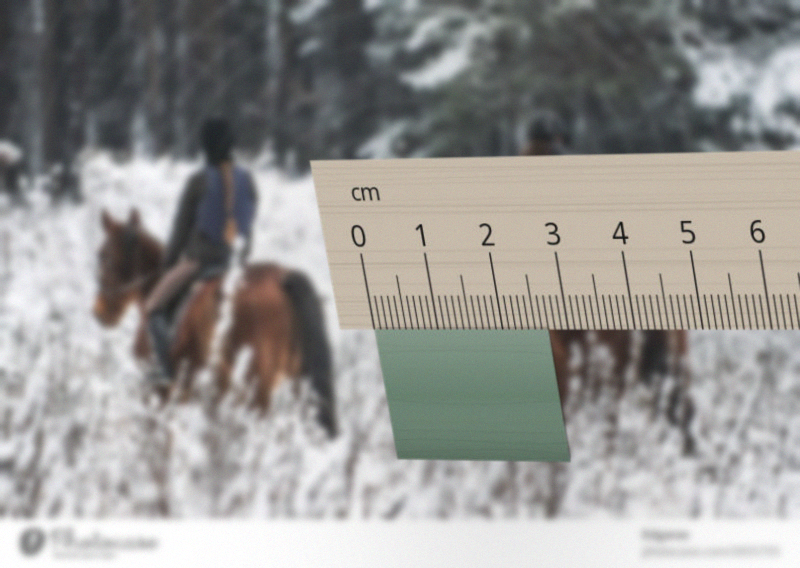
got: 2.7 cm
